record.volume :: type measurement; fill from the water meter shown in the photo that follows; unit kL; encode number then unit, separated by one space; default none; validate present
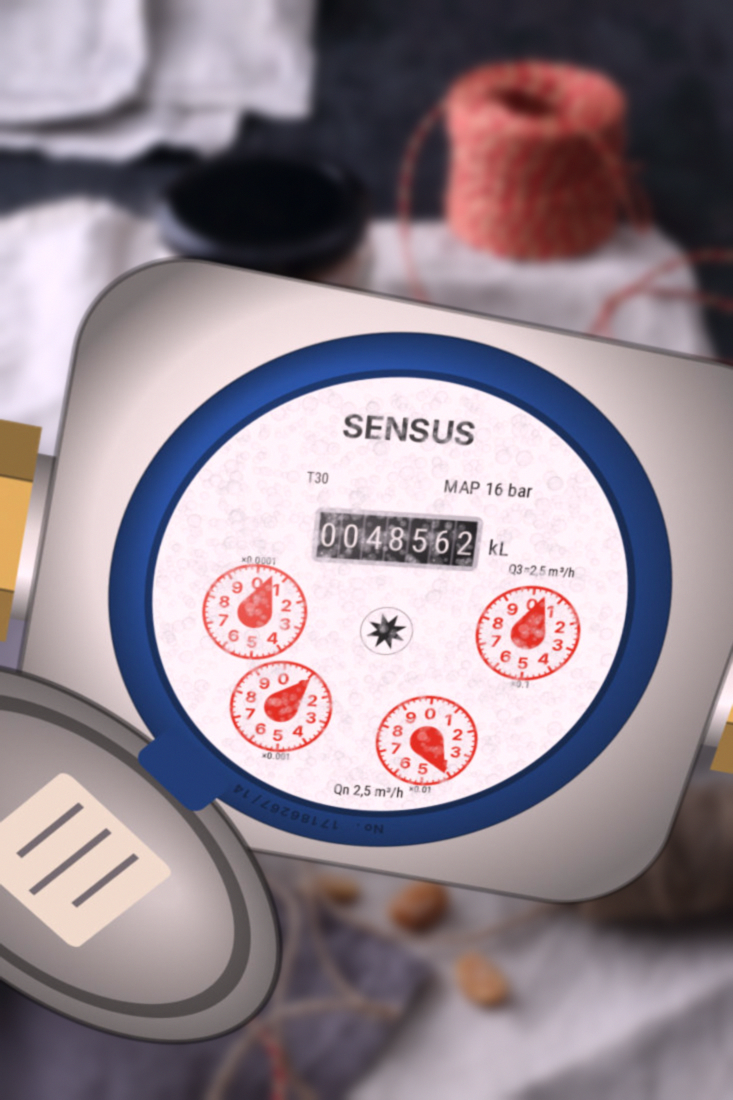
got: 48562.0410 kL
